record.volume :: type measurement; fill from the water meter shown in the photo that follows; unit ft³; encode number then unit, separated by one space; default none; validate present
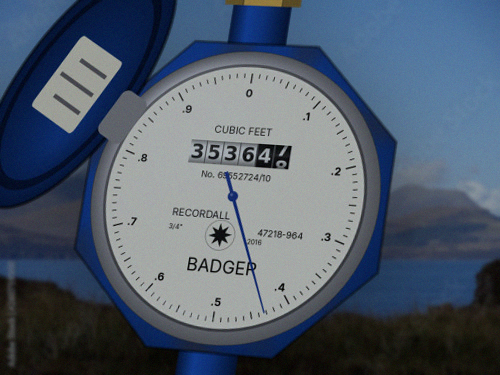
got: 353647.43 ft³
